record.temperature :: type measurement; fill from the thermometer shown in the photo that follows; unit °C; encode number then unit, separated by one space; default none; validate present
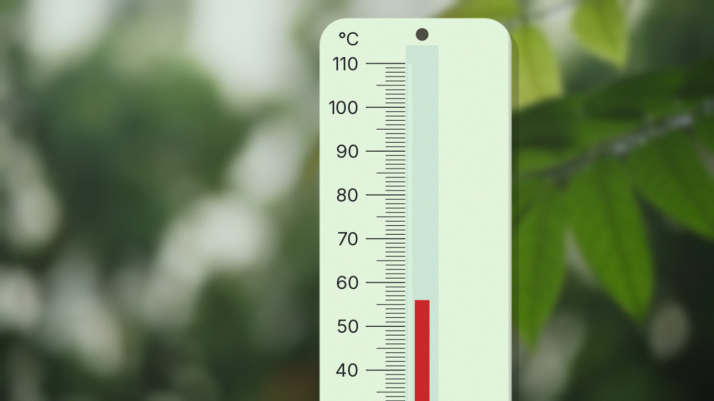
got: 56 °C
